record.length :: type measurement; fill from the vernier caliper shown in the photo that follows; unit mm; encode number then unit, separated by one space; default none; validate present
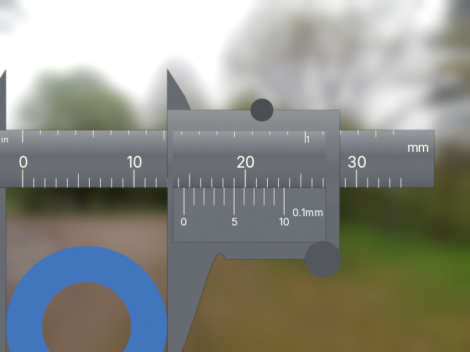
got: 14.5 mm
